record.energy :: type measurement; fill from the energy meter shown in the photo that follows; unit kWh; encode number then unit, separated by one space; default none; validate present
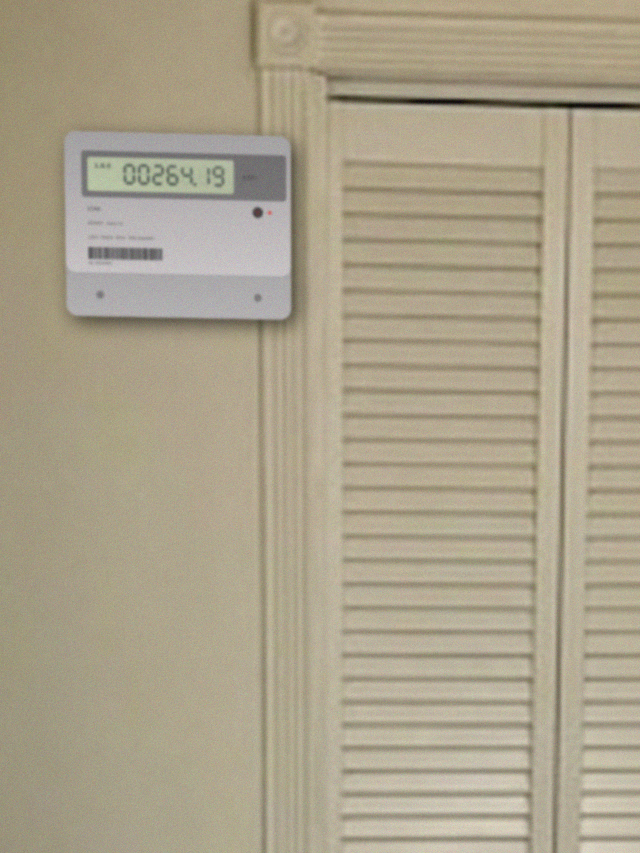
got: 264.19 kWh
